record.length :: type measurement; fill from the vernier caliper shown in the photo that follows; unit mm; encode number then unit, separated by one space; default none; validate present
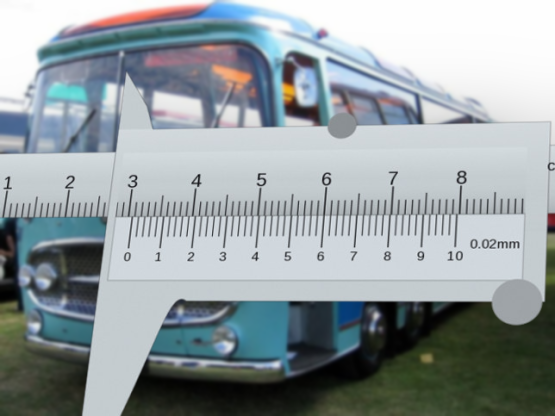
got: 30.6 mm
